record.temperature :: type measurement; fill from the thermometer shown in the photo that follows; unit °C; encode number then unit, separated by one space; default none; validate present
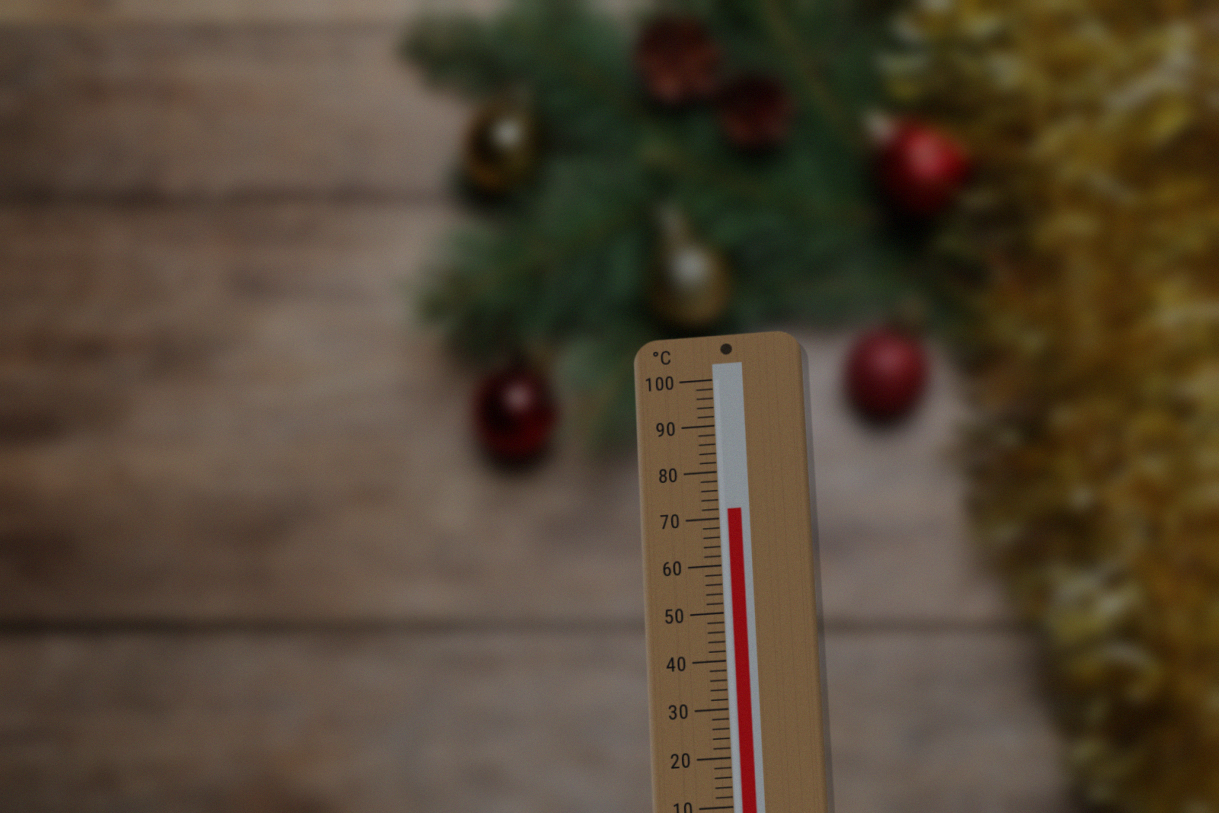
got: 72 °C
